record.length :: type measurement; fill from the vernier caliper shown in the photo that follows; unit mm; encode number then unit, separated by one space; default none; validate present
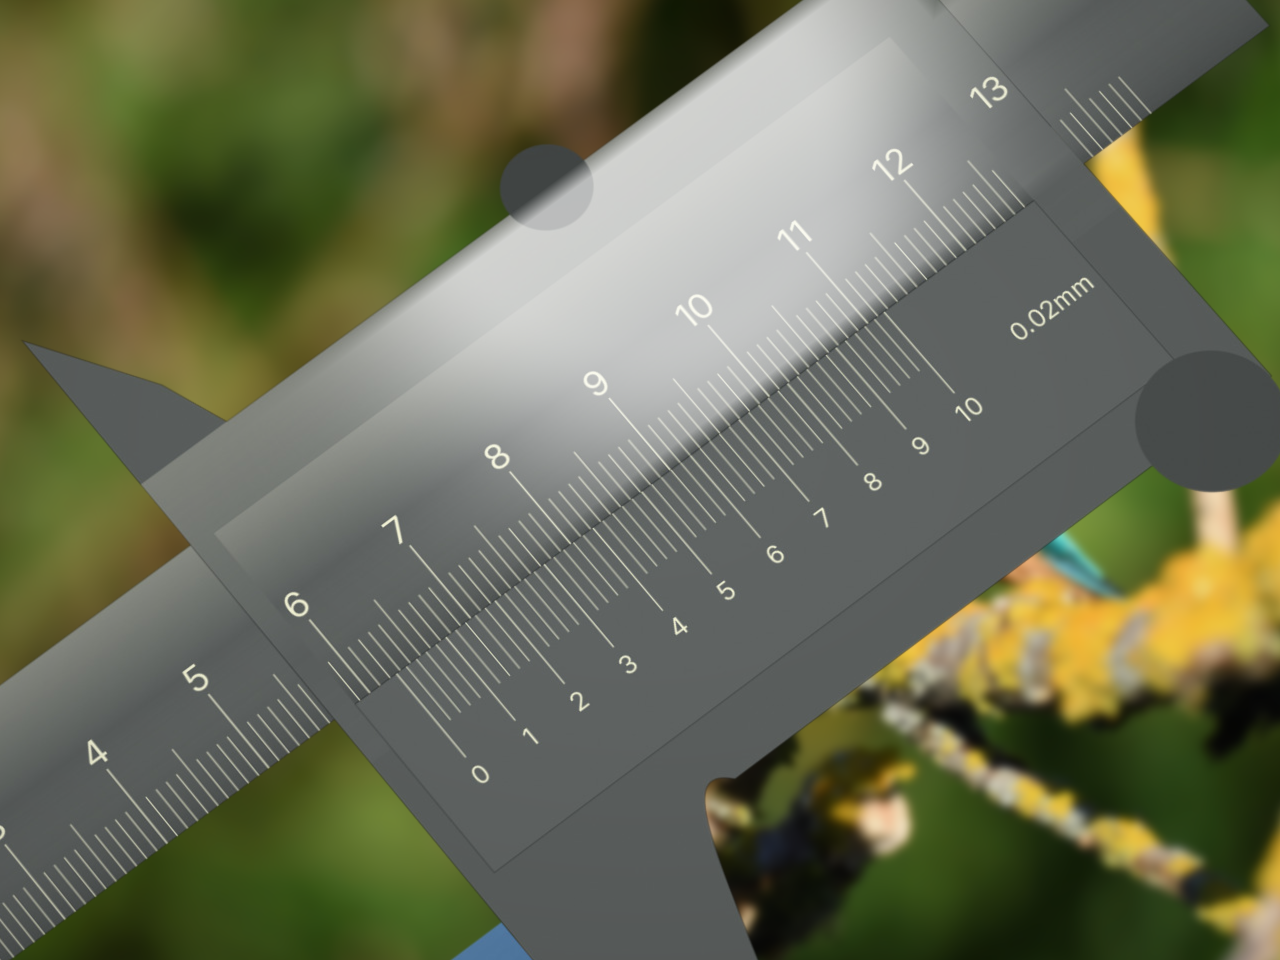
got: 62.6 mm
